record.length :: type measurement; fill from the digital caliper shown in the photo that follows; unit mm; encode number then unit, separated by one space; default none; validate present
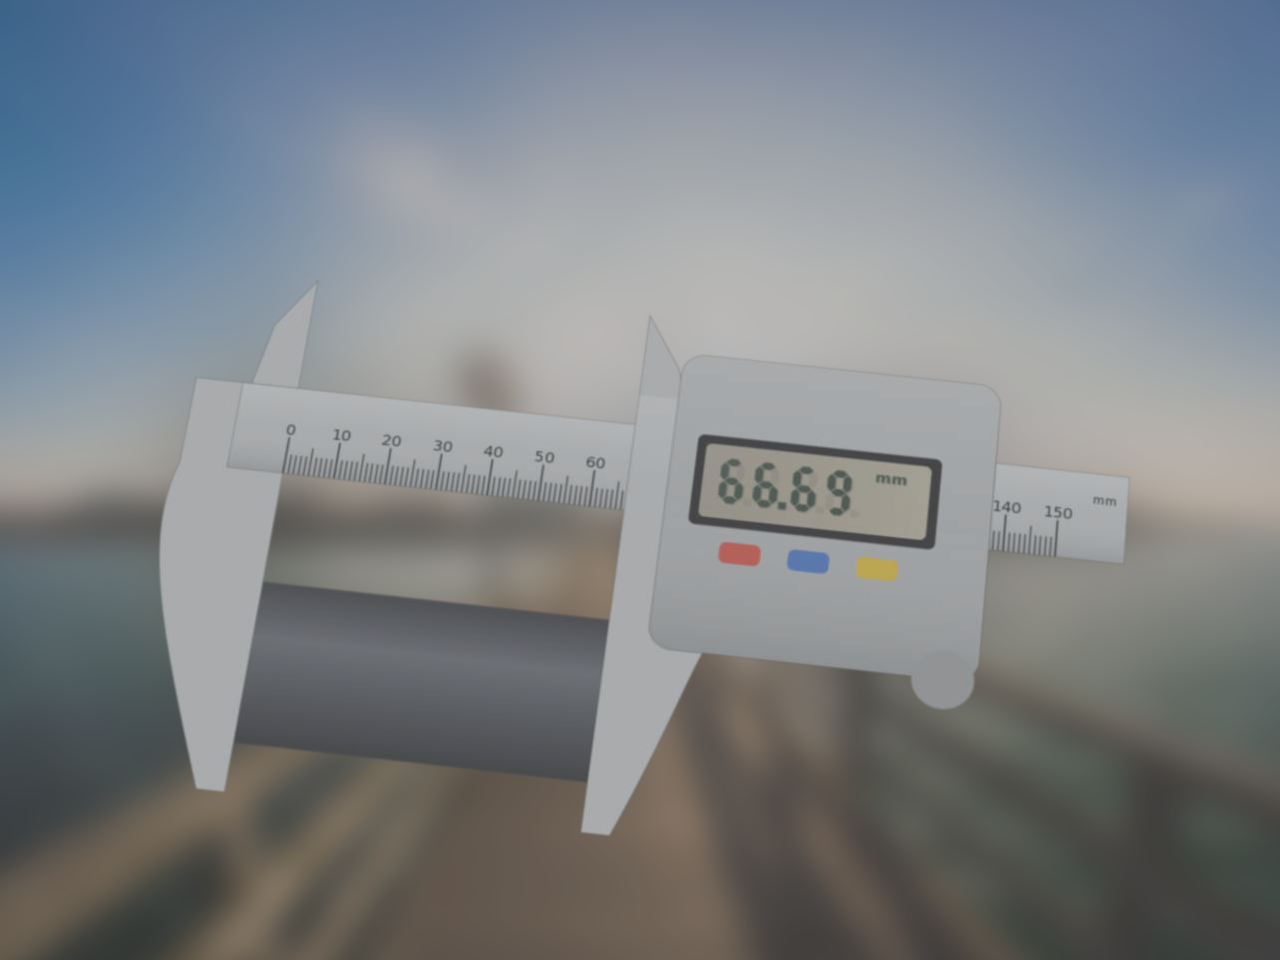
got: 66.69 mm
